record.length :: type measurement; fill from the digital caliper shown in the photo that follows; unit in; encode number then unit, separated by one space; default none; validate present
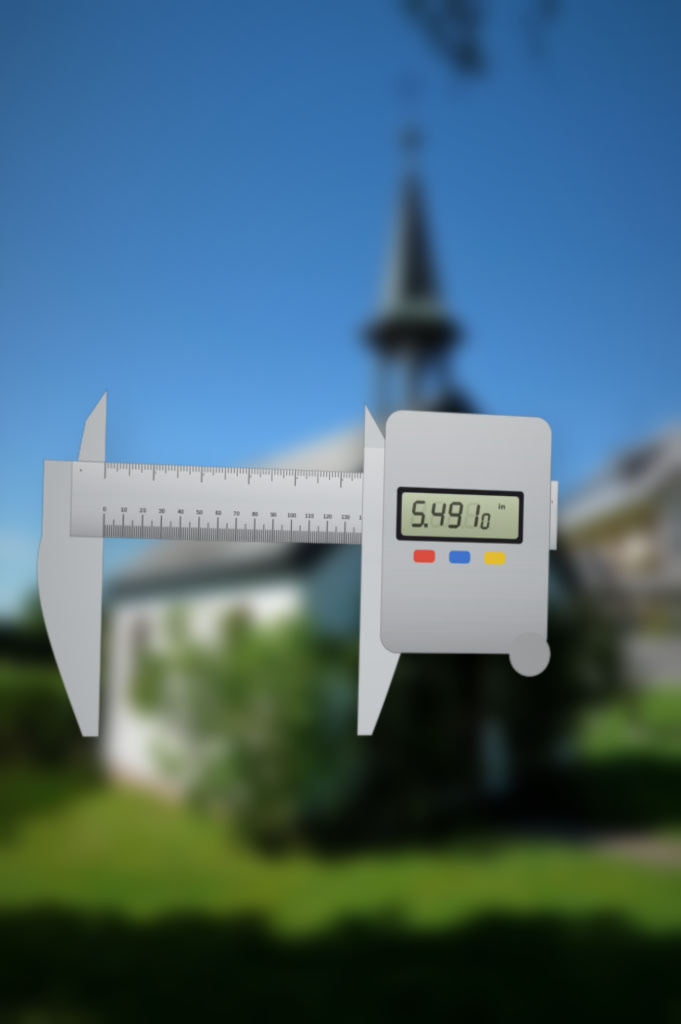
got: 5.4910 in
